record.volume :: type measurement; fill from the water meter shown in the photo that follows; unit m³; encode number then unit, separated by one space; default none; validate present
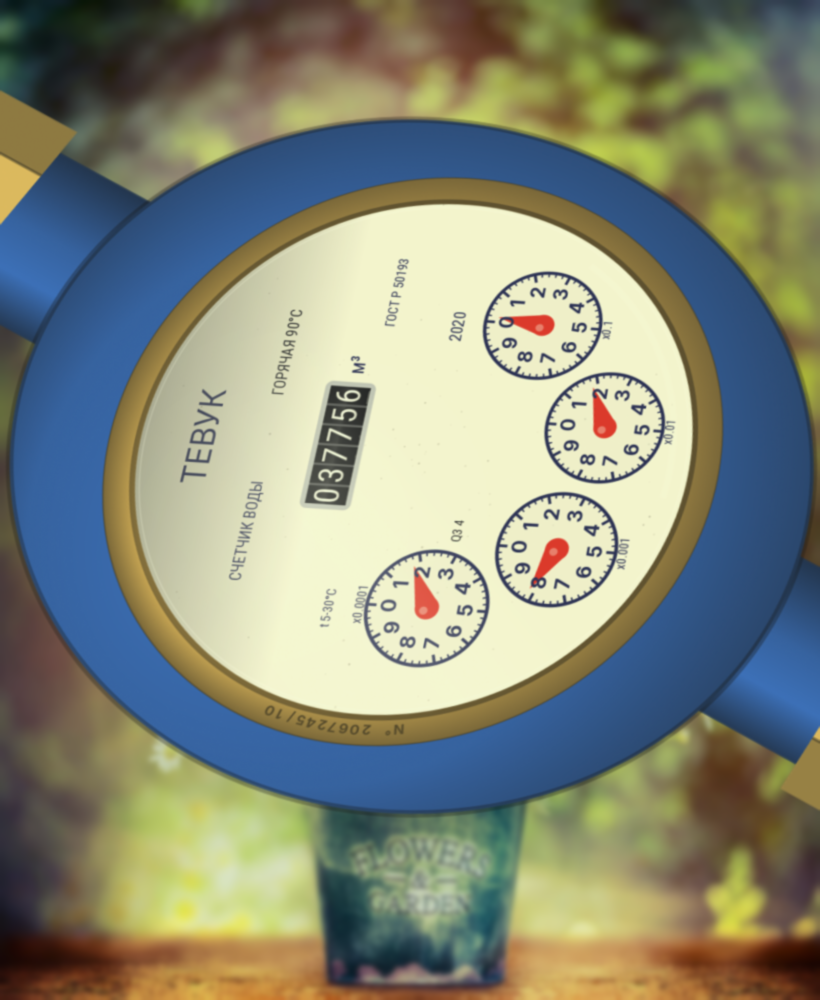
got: 37756.0181 m³
